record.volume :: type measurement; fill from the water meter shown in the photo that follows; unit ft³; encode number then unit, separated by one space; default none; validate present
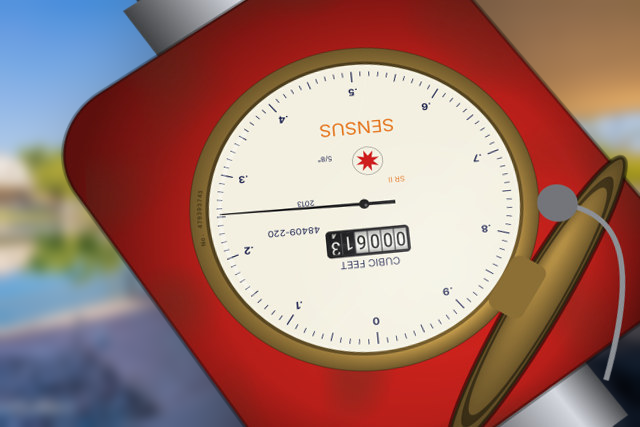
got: 613.25 ft³
